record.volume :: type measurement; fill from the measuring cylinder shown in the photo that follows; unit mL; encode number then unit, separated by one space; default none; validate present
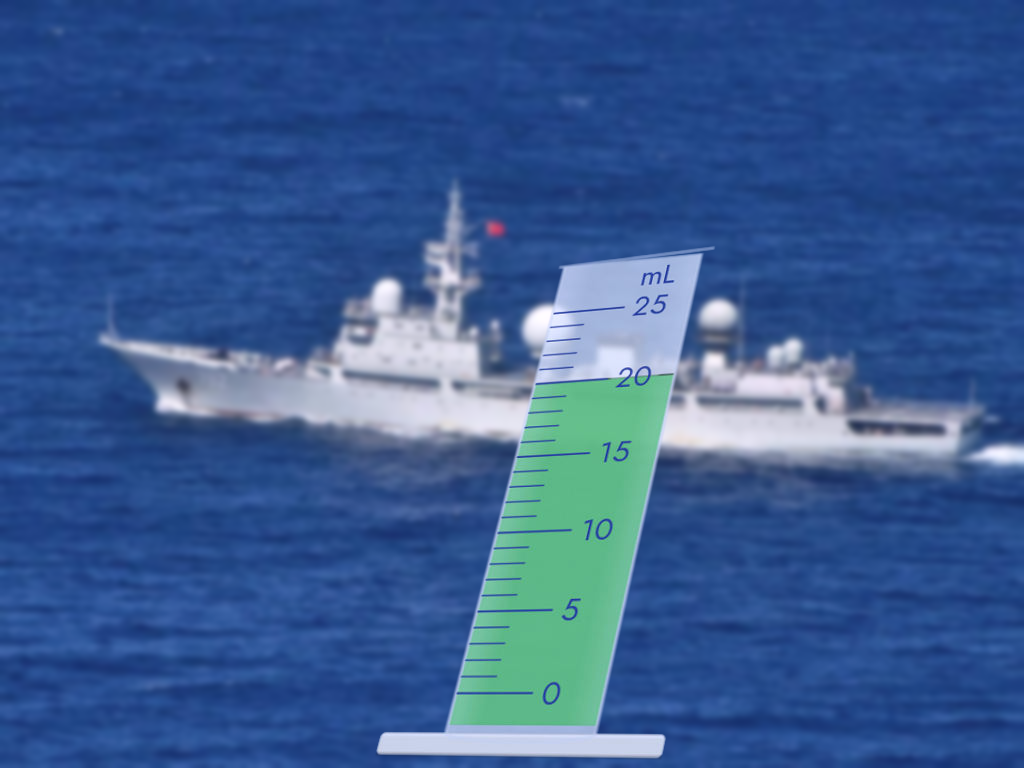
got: 20 mL
